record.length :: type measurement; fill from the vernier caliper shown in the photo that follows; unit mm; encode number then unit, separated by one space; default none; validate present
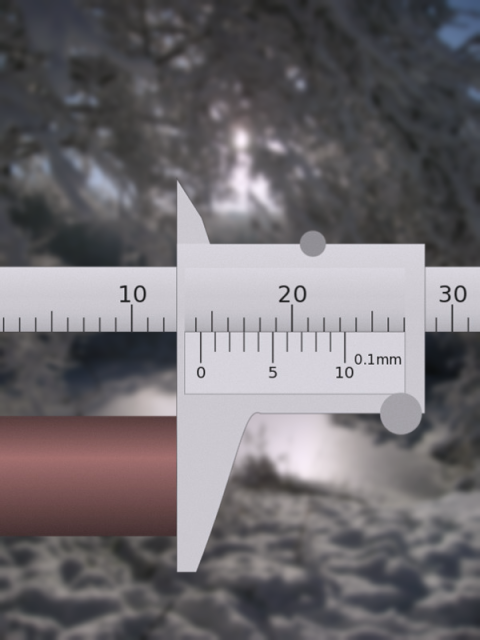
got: 14.3 mm
